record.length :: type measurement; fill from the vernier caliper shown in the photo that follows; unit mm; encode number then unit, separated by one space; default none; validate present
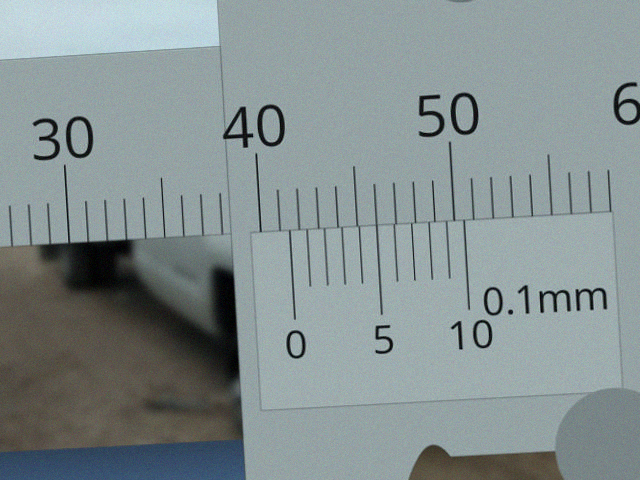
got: 41.5 mm
